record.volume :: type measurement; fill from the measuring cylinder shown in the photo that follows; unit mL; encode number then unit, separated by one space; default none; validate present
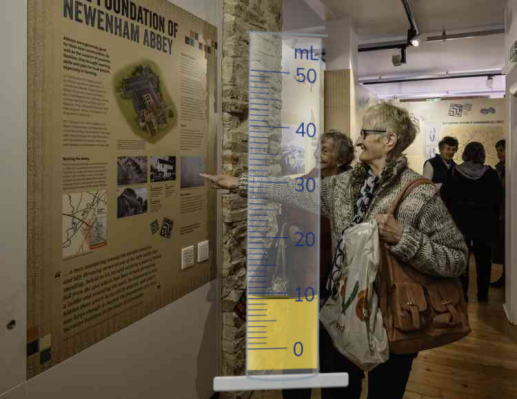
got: 9 mL
